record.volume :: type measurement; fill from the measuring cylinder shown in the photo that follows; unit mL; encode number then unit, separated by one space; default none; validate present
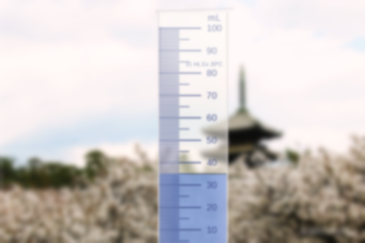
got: 35 mL
